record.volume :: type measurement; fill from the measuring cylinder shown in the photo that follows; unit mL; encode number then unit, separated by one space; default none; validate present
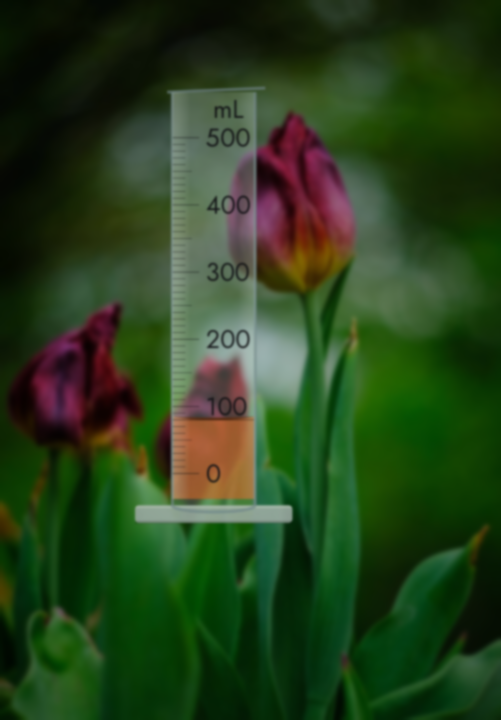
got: 80 mL
